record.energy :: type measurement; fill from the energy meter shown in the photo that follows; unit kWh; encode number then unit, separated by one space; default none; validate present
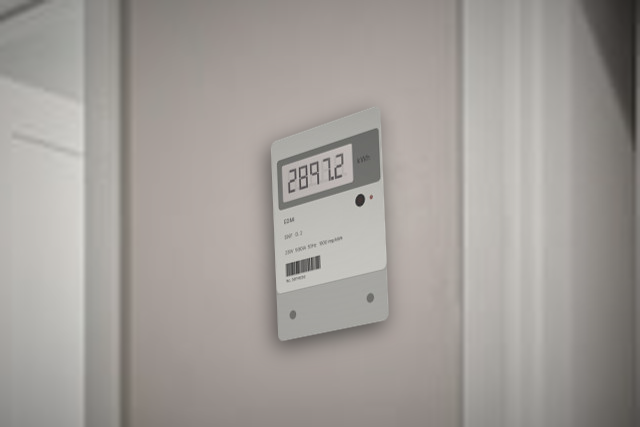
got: 2897.2 kWh
